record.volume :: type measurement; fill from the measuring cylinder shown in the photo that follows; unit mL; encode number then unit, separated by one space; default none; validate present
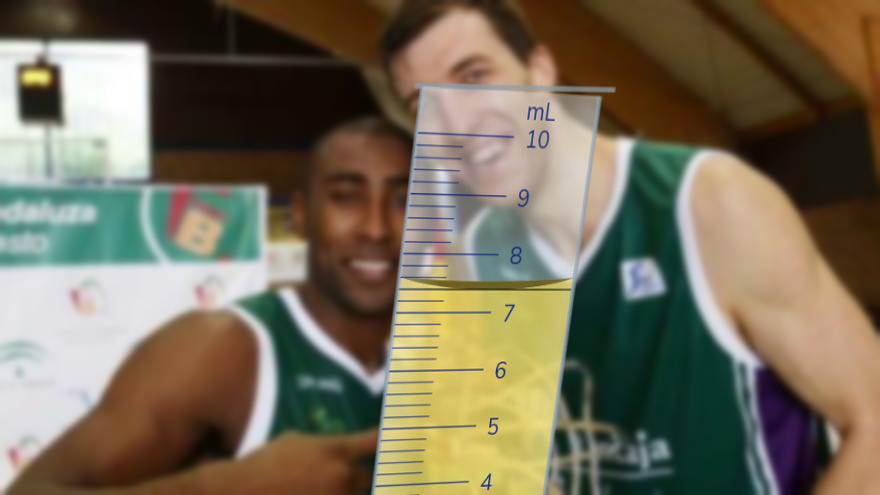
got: 7.4 mL
